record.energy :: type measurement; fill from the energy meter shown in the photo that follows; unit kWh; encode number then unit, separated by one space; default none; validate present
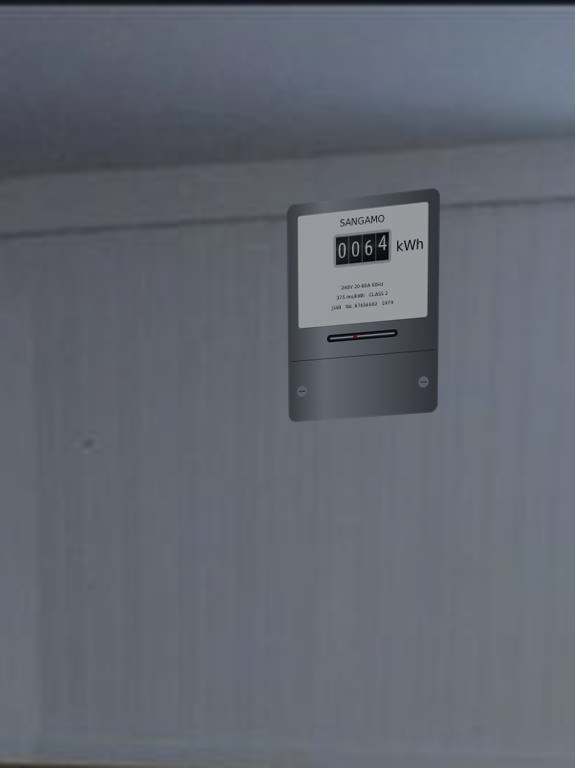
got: 64 kWh
